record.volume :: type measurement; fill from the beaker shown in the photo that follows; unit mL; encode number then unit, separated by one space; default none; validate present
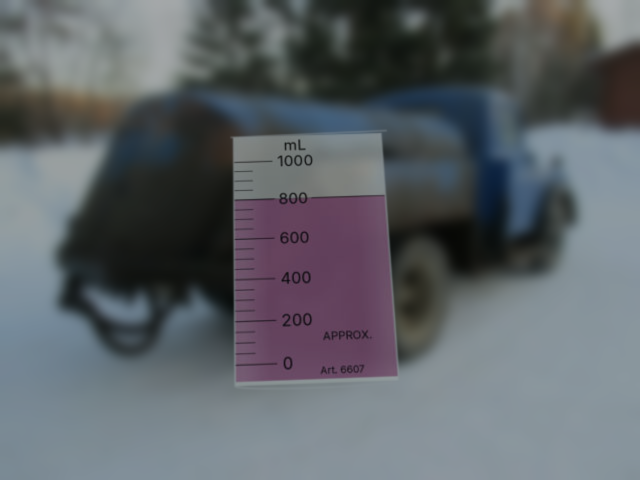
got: 800 mL
